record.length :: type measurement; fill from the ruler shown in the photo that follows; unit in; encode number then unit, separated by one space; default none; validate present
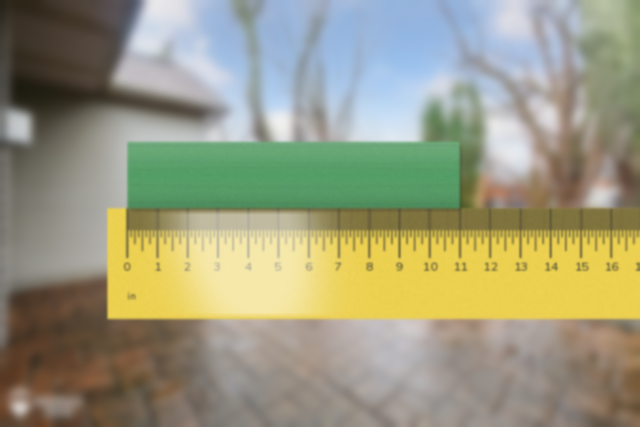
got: 11 in
